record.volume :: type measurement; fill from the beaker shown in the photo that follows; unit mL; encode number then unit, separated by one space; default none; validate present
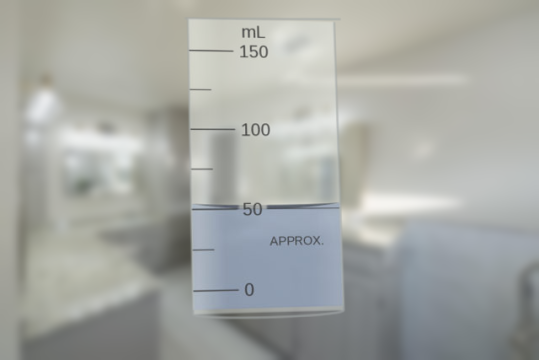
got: 50 mL
